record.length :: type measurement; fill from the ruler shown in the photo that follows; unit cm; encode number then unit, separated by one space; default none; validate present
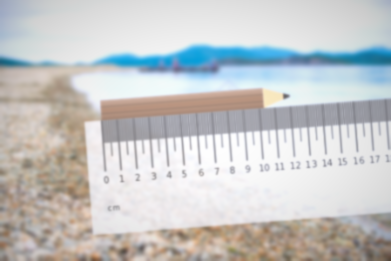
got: 12 cm
